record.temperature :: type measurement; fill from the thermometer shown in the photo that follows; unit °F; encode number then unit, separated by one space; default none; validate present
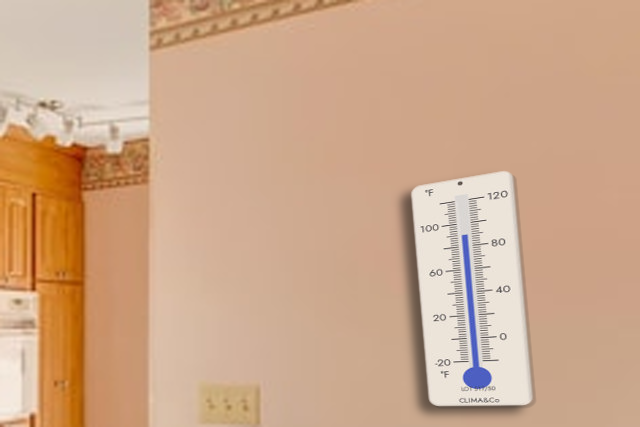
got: 90 °F
